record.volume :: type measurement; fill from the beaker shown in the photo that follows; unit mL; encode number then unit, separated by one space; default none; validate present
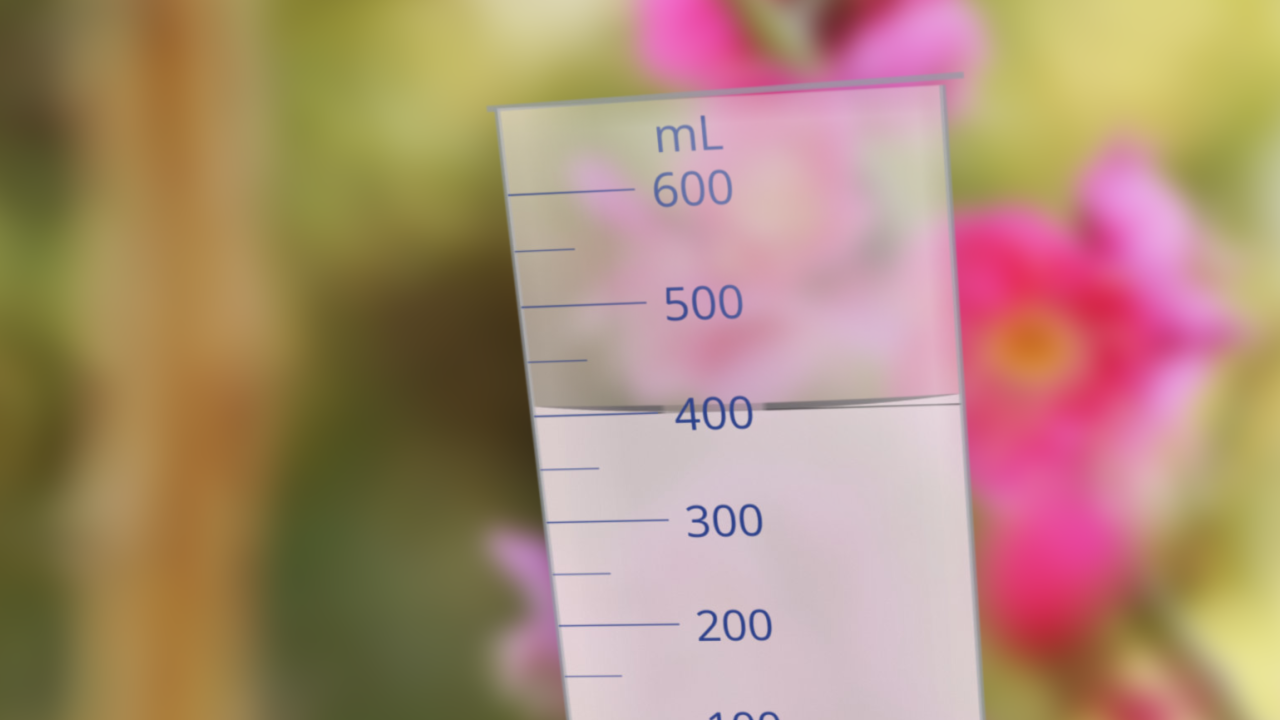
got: 400 mL
